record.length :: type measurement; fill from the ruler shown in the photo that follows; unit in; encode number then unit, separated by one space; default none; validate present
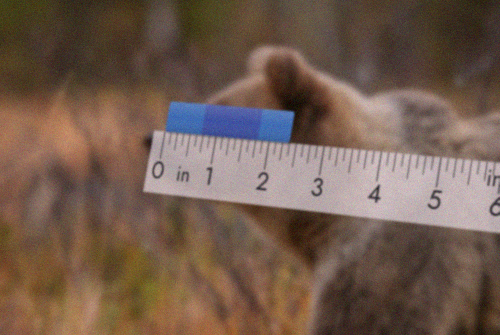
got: 2.375 in
